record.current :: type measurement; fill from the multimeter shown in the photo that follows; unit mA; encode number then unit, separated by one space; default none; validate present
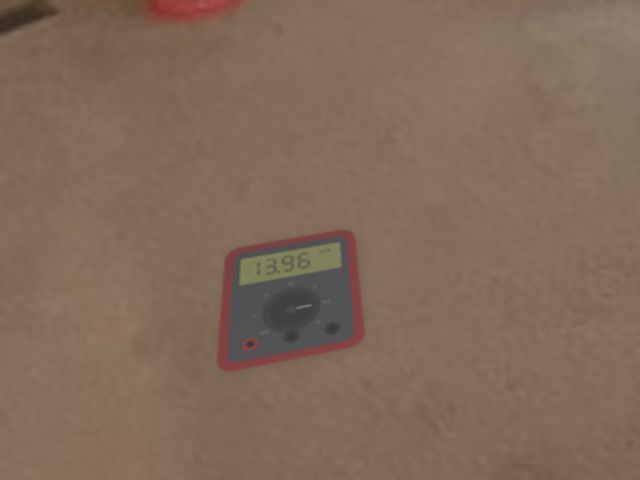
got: 13.96 mA
